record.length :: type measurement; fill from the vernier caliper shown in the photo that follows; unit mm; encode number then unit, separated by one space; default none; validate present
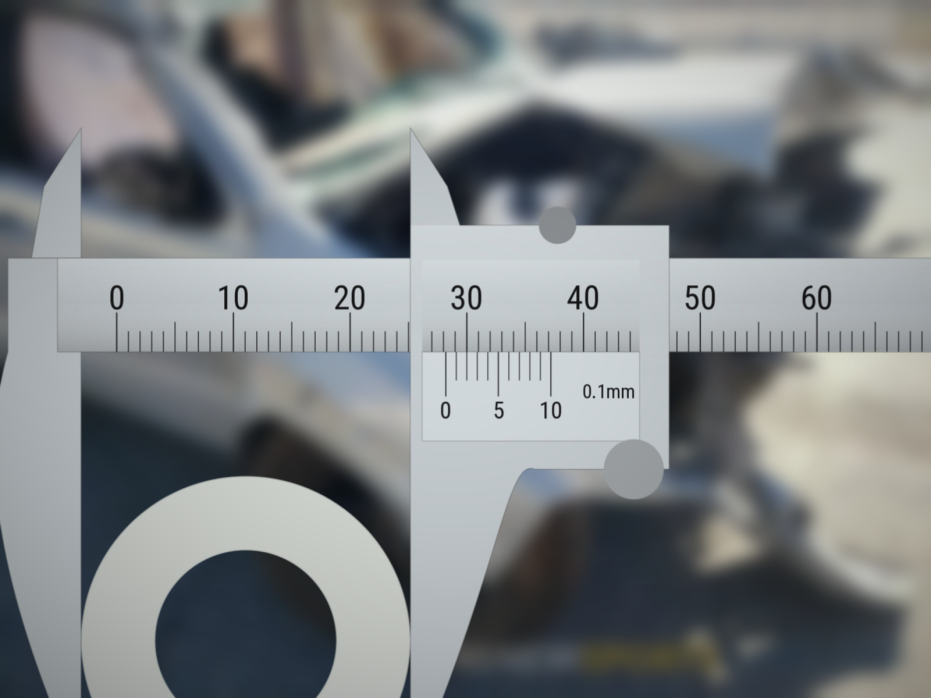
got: 28.2 mm
